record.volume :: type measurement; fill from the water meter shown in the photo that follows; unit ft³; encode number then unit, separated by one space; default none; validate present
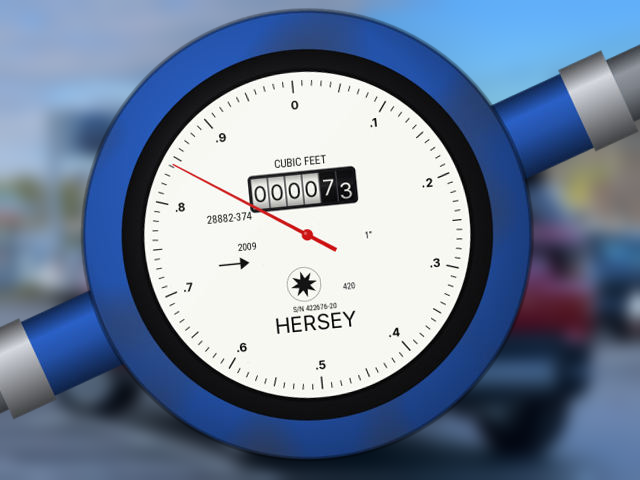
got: 72.84 ft³
